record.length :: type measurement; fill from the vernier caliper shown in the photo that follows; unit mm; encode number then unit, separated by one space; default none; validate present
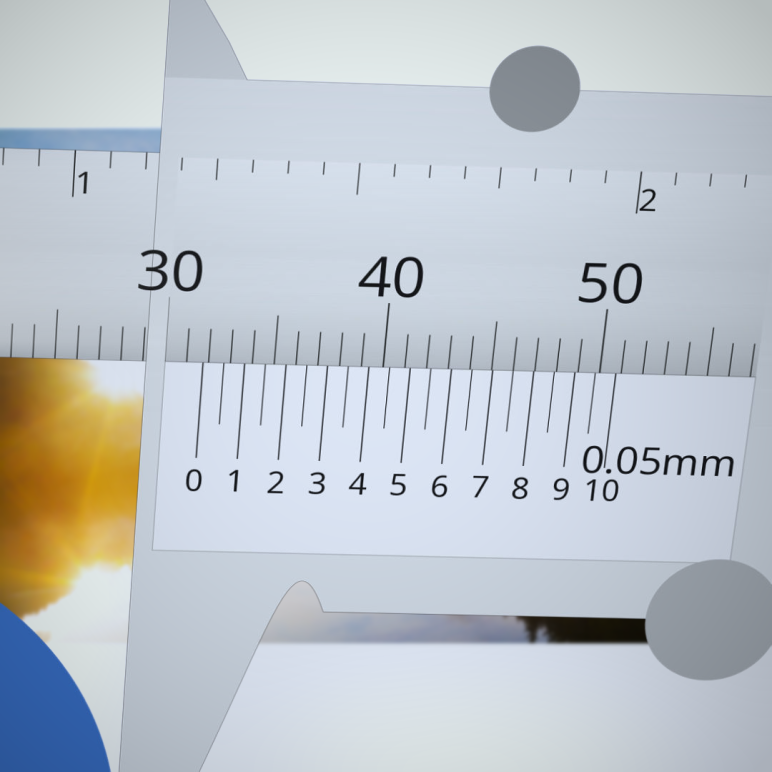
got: 31.75 mm
